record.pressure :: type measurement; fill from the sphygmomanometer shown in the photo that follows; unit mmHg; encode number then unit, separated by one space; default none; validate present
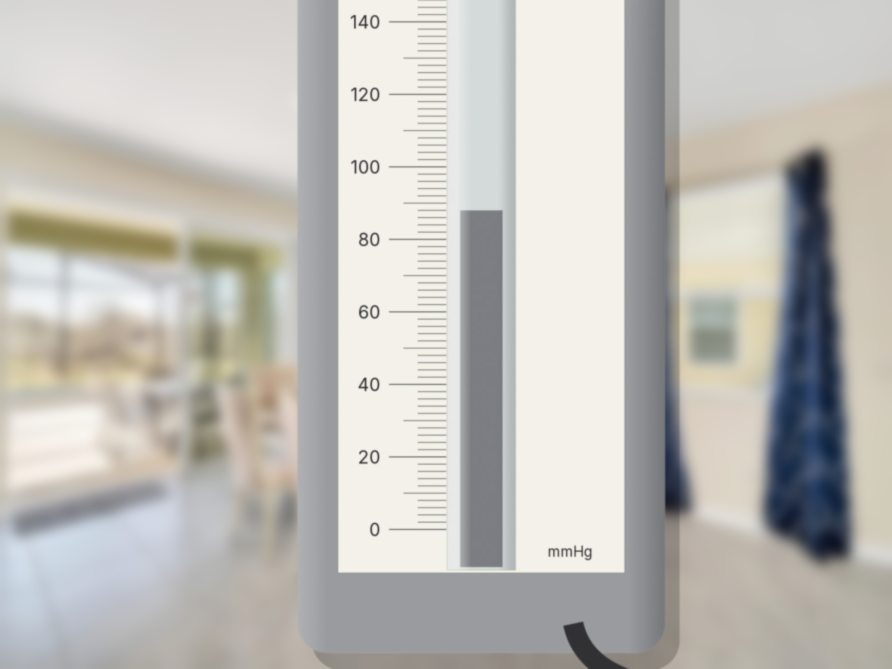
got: 88 mmHg
